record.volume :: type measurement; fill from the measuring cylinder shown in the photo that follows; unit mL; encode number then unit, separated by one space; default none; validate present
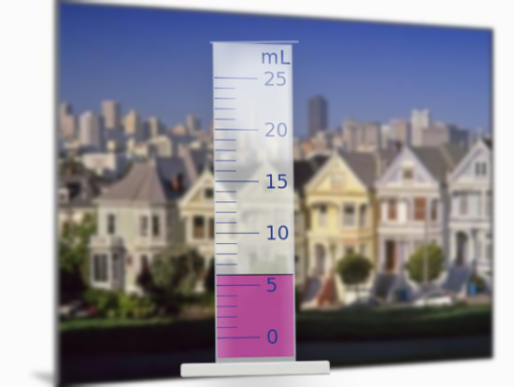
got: 6 mL
